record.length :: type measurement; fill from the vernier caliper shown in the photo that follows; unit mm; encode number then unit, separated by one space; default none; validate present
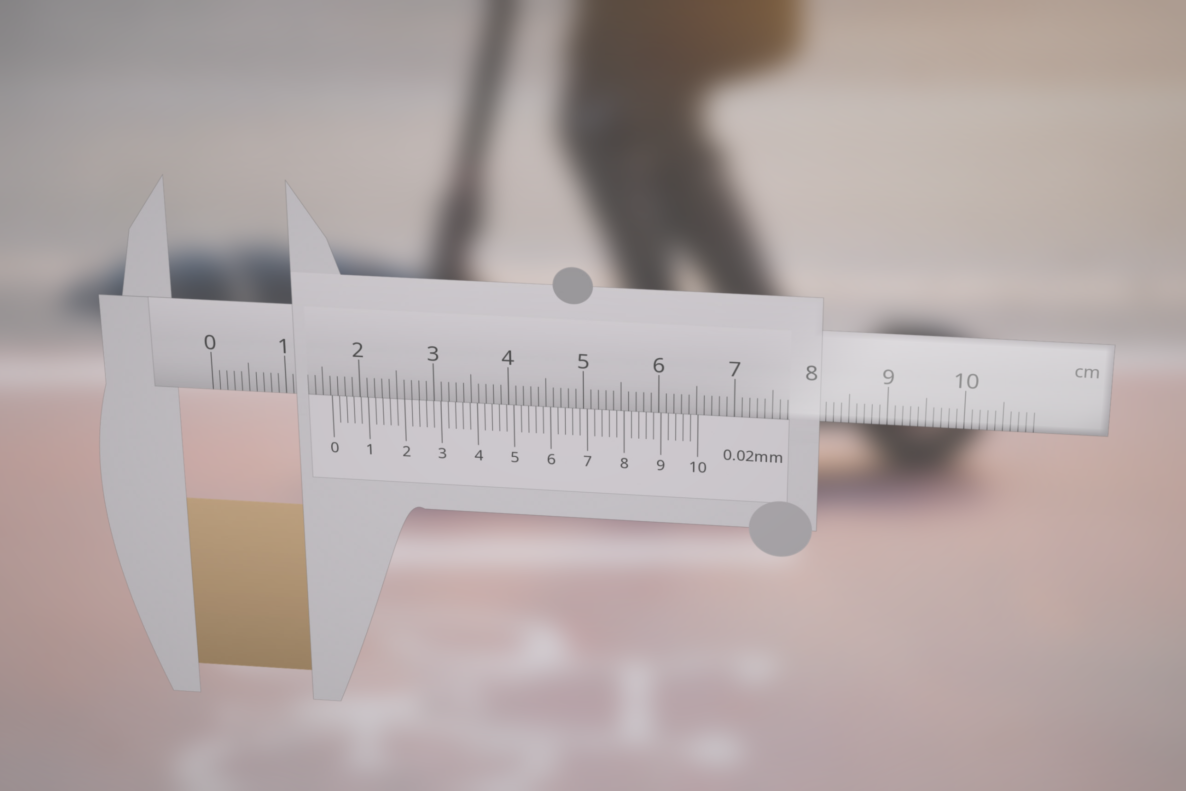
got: 16.2 mm
